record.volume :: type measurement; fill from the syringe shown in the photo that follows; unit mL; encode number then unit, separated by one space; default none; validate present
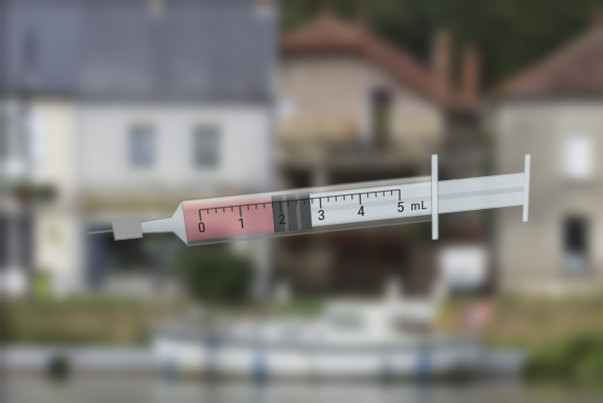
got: 1.8 mL
